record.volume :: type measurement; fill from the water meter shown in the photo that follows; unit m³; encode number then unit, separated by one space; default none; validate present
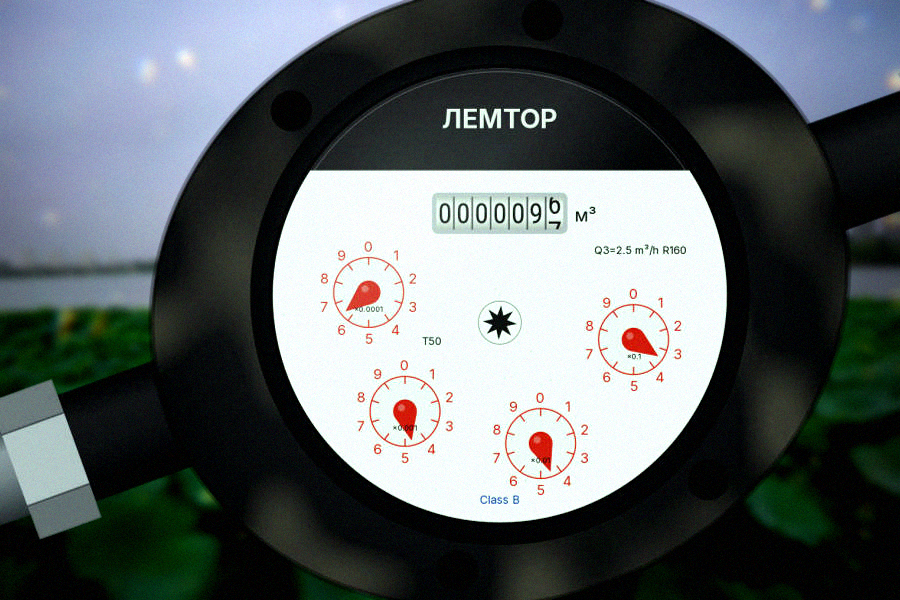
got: 96.3446 m³
